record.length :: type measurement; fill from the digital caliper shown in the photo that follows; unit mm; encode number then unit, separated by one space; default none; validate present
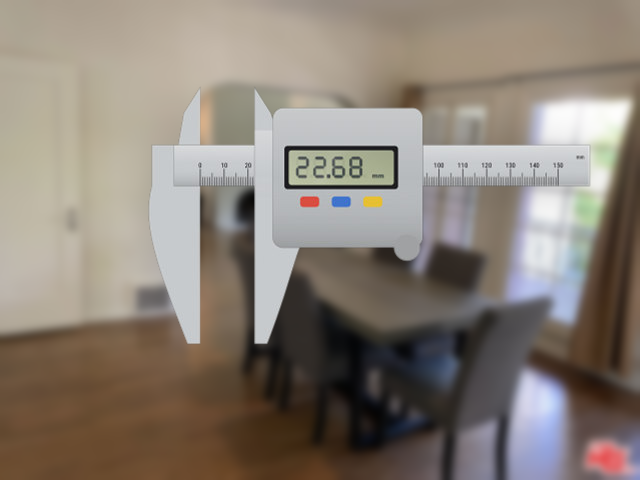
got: 22.68 mm
